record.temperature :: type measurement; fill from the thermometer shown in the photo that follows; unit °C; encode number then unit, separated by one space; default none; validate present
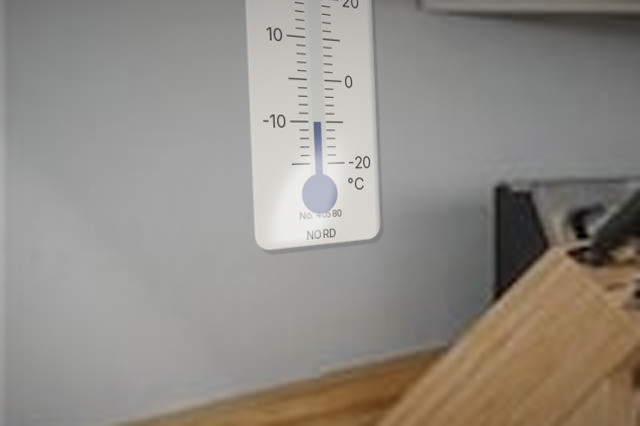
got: -10 °C
